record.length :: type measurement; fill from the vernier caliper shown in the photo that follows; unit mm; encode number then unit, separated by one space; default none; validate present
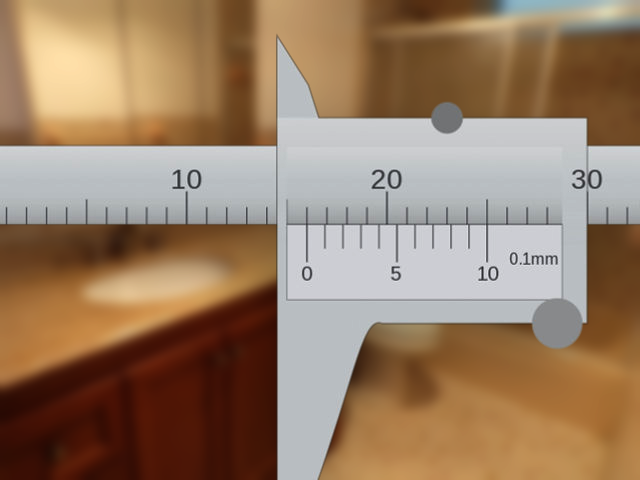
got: 16.0 mm
